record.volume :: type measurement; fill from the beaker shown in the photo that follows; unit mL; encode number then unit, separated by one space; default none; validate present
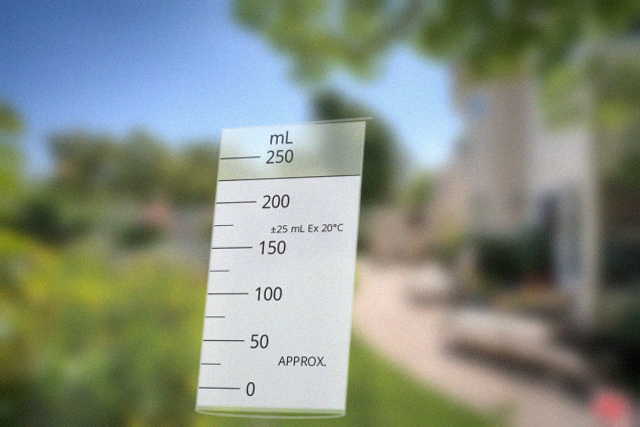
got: 225 mL
